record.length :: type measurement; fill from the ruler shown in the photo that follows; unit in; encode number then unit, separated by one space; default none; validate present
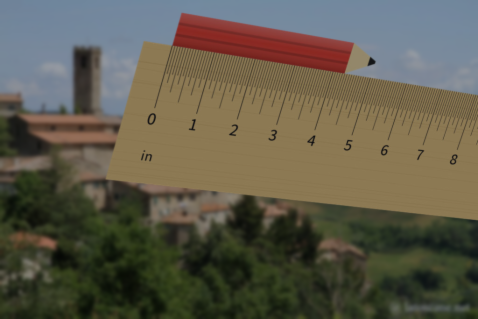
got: 5 in
